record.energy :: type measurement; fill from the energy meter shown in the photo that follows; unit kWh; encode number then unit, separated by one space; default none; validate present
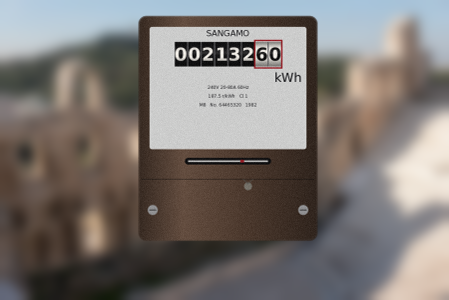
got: 2132.60 kWh
